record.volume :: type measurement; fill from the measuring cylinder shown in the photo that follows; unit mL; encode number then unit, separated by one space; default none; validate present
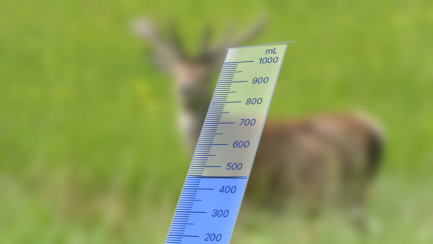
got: 450 mL
